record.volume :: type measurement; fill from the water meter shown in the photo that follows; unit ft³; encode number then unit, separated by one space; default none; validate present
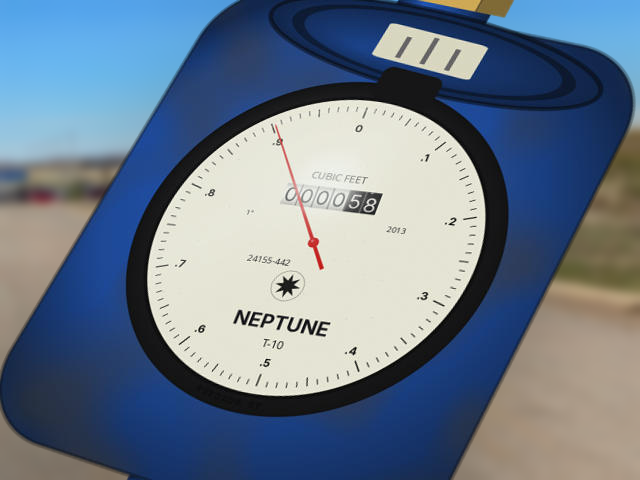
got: 57.90 ft³
